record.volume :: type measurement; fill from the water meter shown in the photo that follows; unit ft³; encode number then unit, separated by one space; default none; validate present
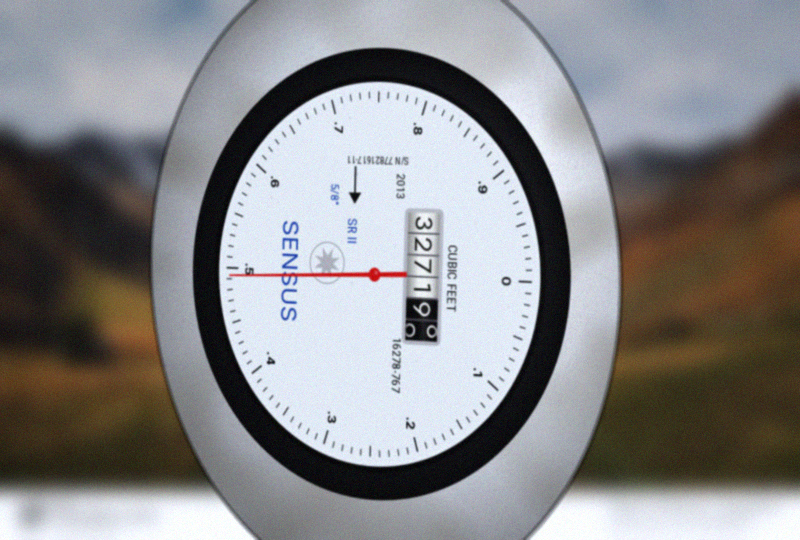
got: 327198.49 ft³
